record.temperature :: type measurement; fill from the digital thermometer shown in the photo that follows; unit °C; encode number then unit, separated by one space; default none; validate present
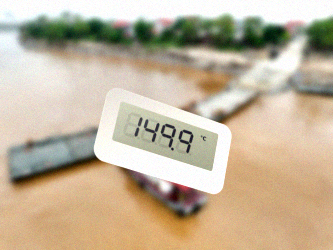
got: 149.9 °C
